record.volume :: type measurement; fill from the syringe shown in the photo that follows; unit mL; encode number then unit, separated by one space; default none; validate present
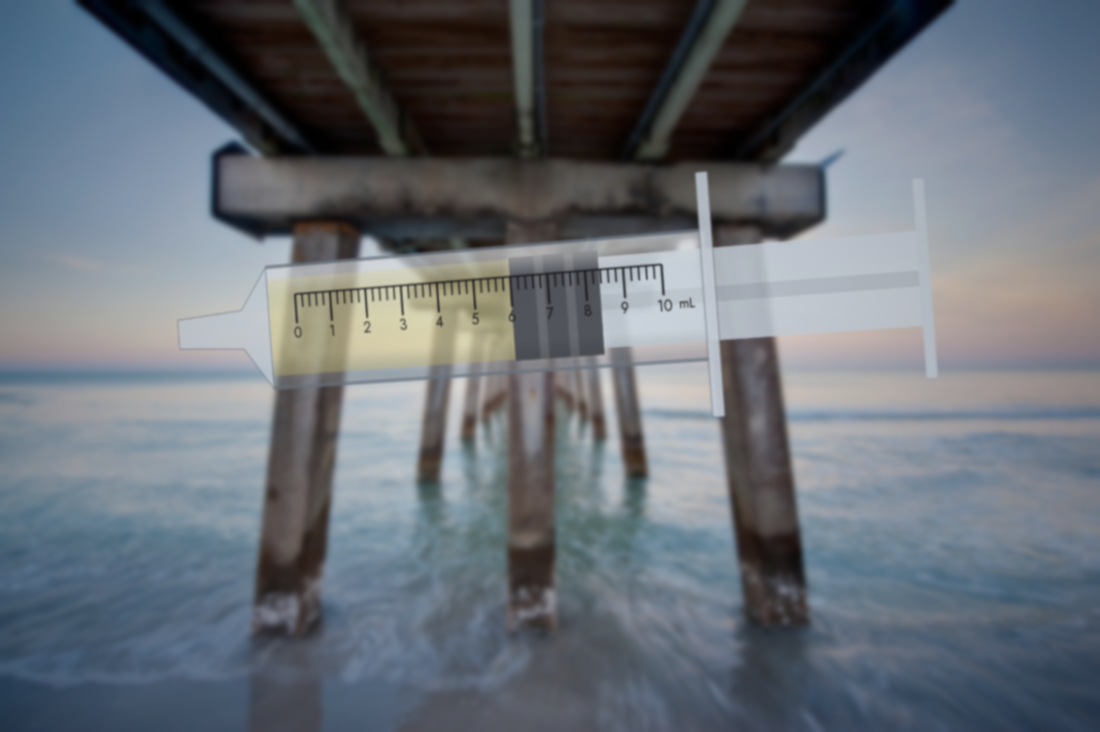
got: 6 mL
